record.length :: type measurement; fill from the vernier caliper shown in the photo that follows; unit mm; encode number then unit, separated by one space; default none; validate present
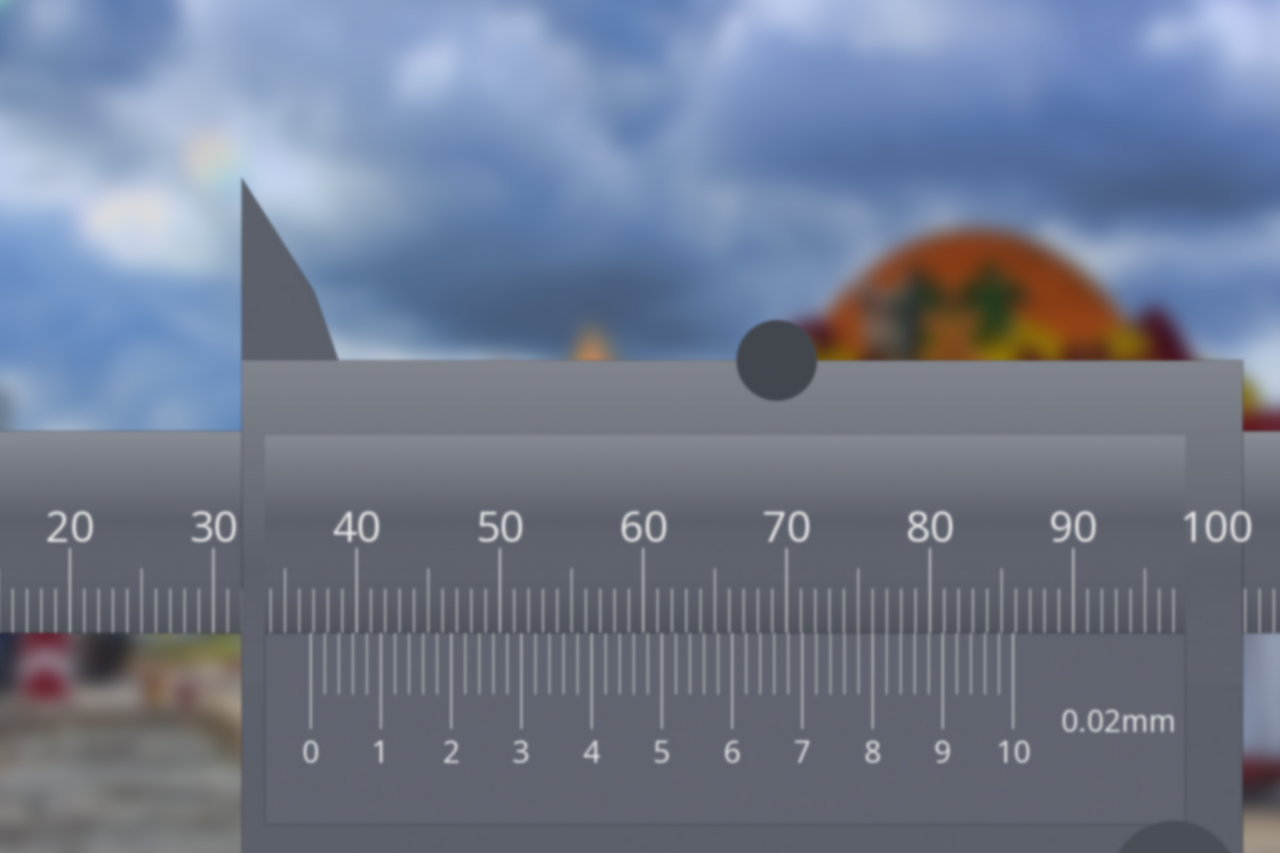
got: 36.8 mm
